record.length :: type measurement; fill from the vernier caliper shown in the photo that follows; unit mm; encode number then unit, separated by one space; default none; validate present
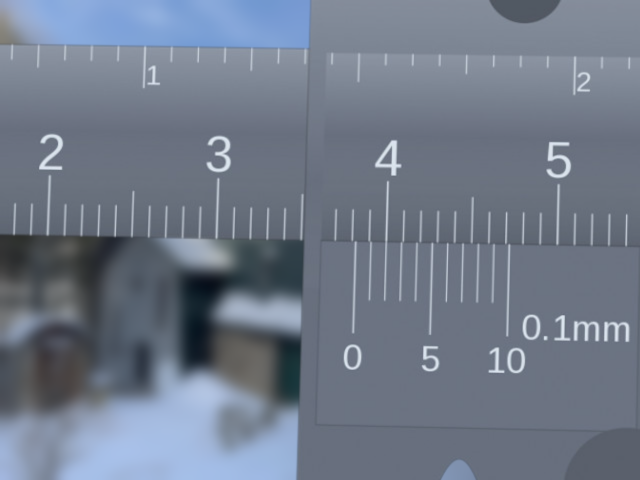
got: 38.2 mm
